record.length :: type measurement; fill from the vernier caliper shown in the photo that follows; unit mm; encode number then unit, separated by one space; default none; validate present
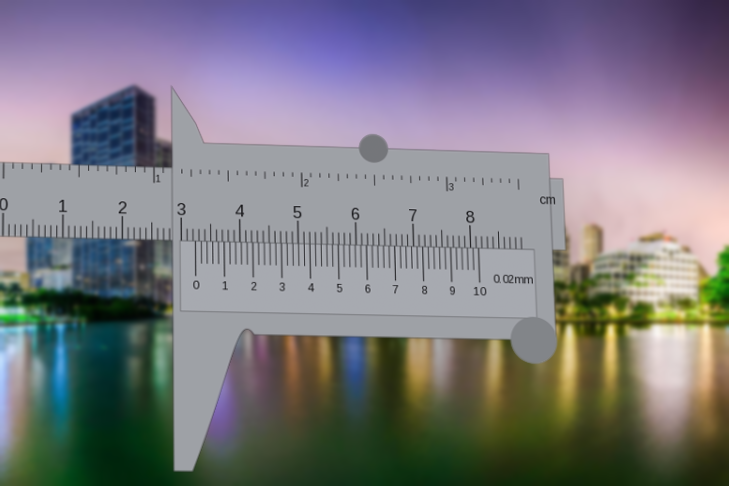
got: 32.4 mm
